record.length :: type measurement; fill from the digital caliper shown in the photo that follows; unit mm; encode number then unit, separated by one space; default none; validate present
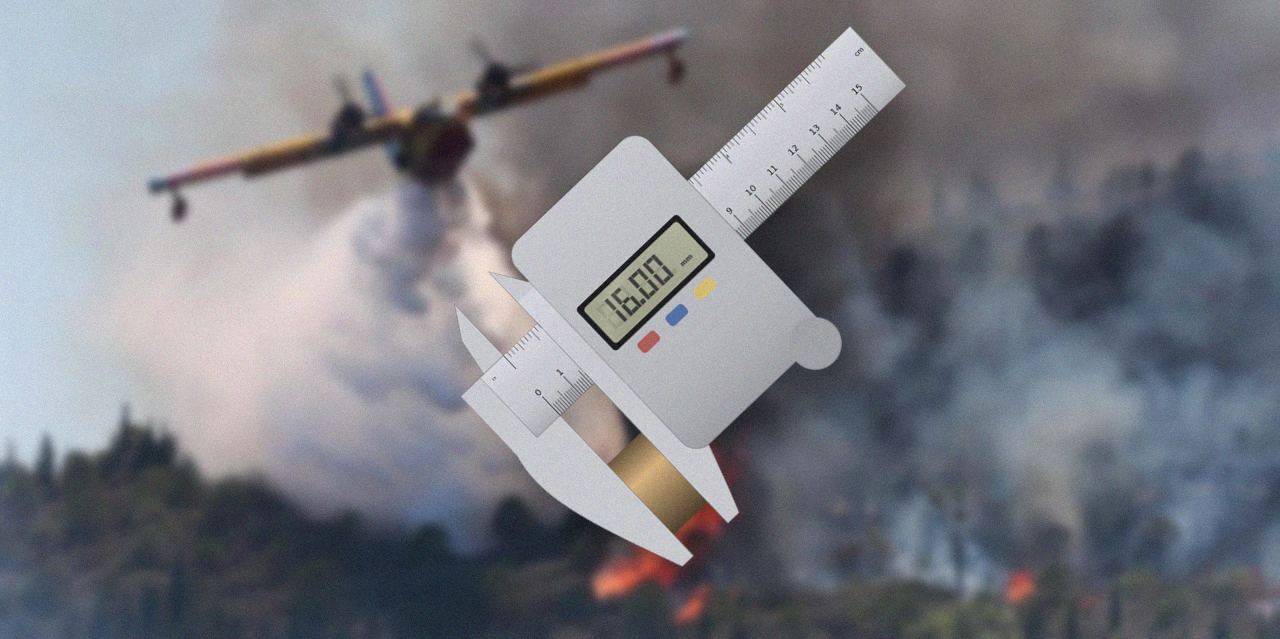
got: 16.00 mm
